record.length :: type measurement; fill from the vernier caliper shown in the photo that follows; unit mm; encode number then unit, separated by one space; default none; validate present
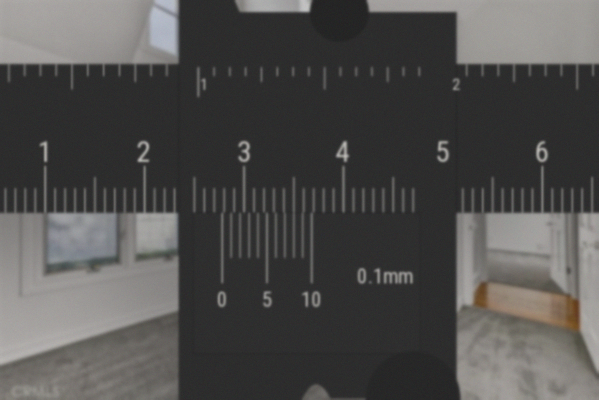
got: 27.8 mm
